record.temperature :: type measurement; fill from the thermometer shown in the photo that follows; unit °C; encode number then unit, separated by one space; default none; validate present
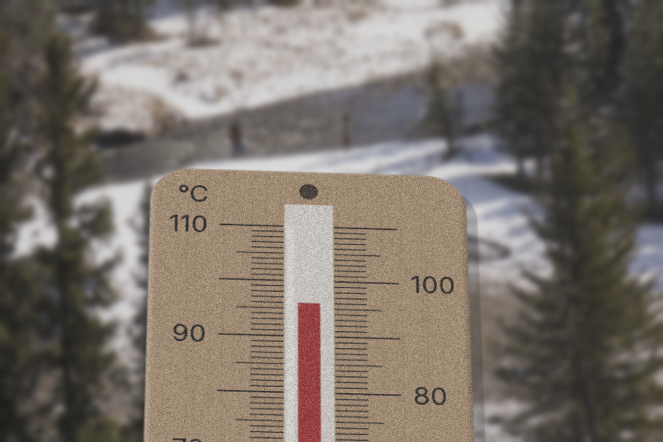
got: 96 °C
